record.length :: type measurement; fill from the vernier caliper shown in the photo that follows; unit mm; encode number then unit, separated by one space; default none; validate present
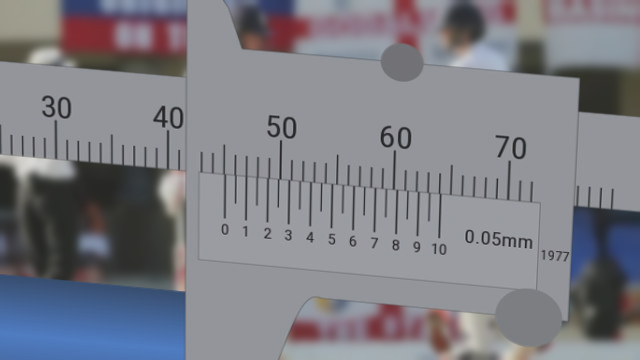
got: 45.1 mm
